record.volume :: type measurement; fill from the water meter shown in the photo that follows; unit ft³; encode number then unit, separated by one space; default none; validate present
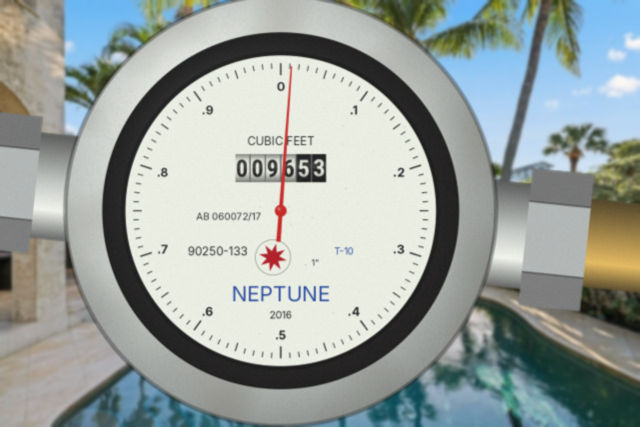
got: 9653.01 ft³
